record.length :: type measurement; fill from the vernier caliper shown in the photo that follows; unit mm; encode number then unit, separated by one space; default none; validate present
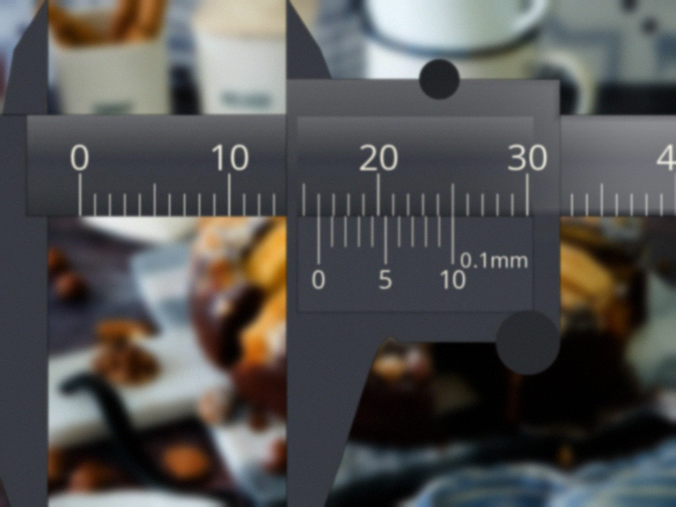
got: 16.0 mm
